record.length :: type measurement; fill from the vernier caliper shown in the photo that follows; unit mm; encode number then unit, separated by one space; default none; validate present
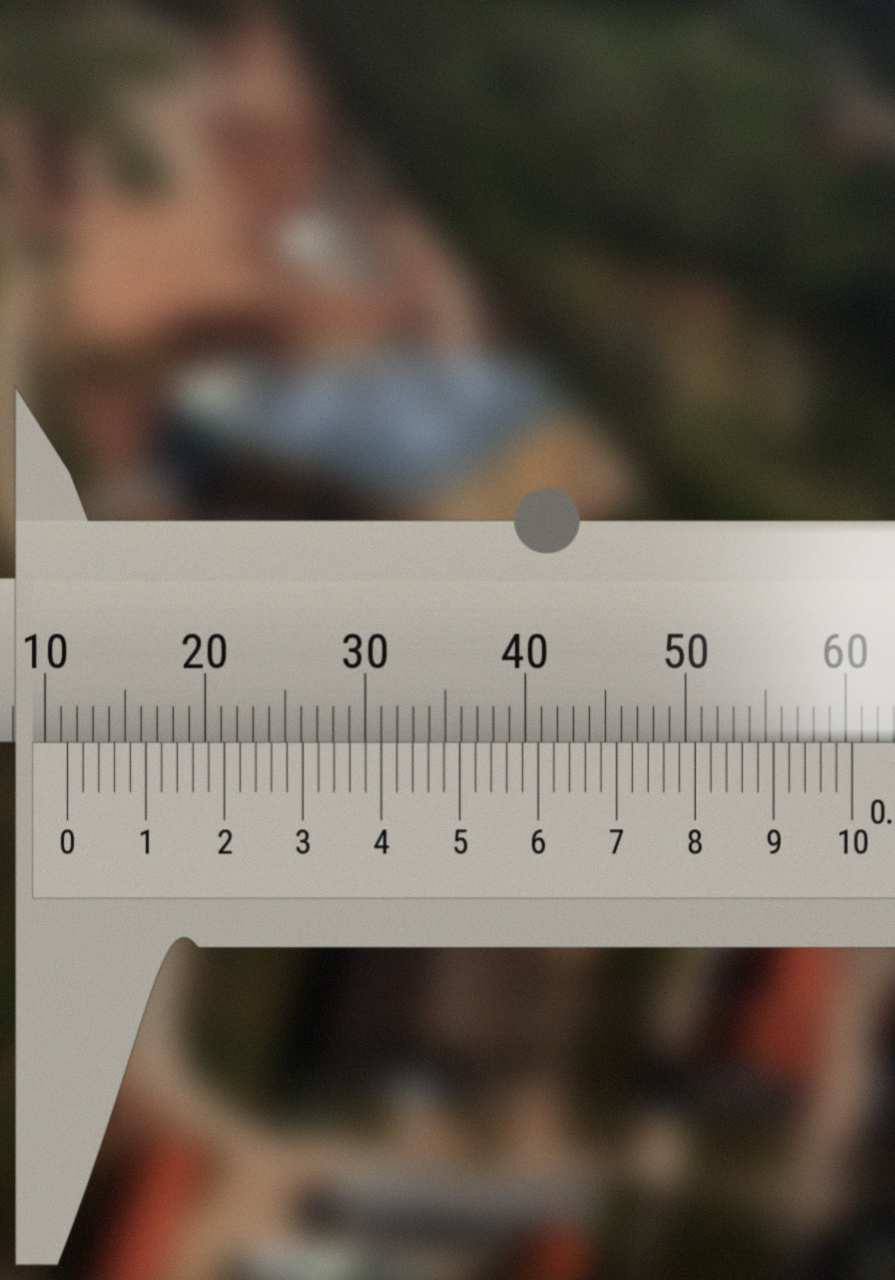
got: 11.4 mm
